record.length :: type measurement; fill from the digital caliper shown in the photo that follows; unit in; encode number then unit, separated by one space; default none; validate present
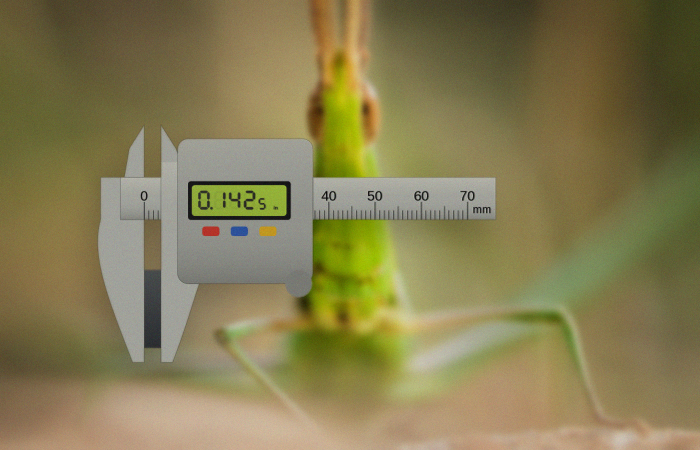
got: 0.1425 in
